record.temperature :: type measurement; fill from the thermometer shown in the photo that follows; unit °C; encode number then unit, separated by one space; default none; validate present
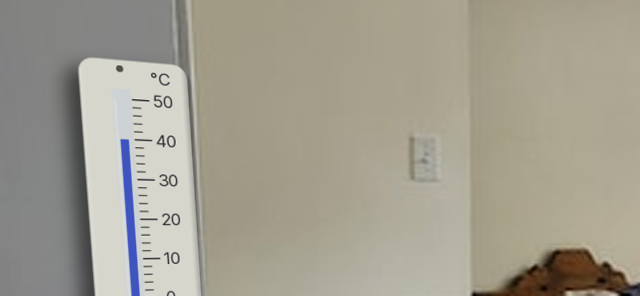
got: 40 °C
